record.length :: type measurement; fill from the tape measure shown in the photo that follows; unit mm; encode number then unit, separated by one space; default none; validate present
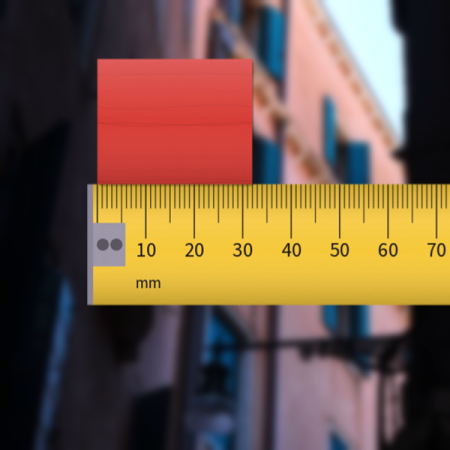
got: 32 mm
